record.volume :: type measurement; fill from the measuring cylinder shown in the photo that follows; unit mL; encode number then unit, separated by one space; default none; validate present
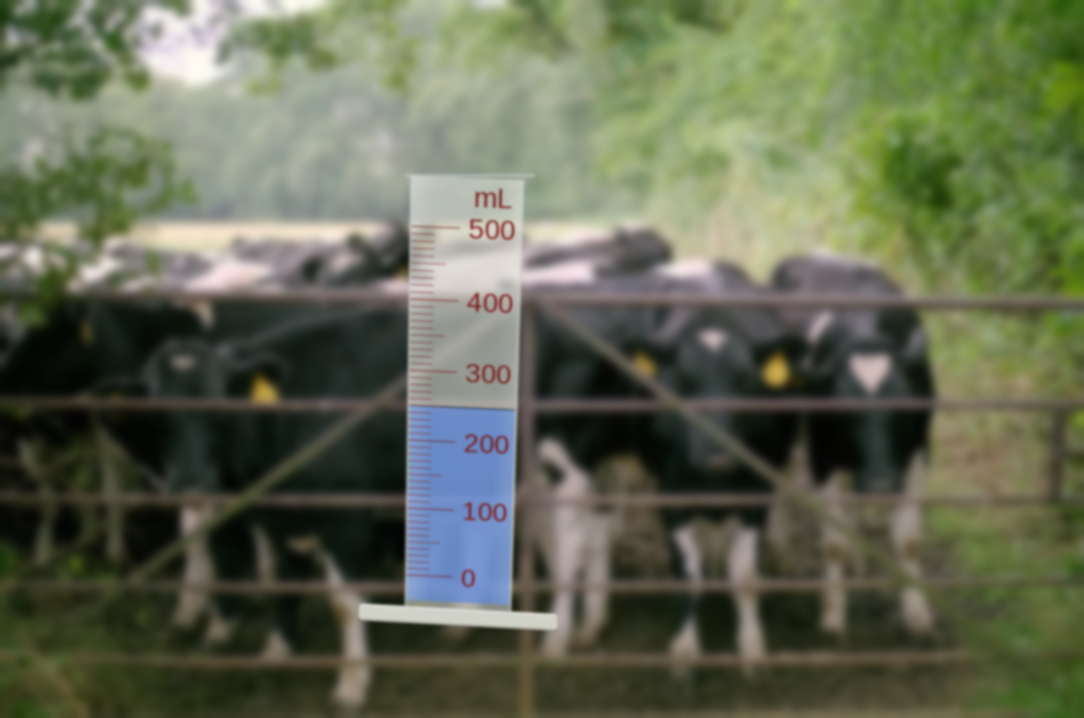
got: 250 mL
